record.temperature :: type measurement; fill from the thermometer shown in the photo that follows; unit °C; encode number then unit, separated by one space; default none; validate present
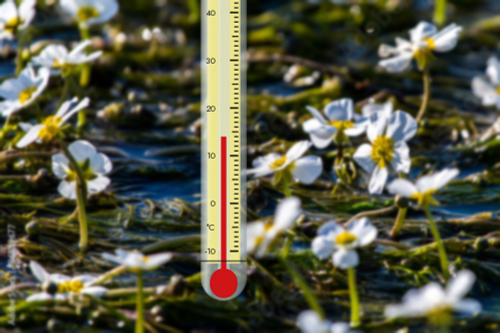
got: 14 °C
